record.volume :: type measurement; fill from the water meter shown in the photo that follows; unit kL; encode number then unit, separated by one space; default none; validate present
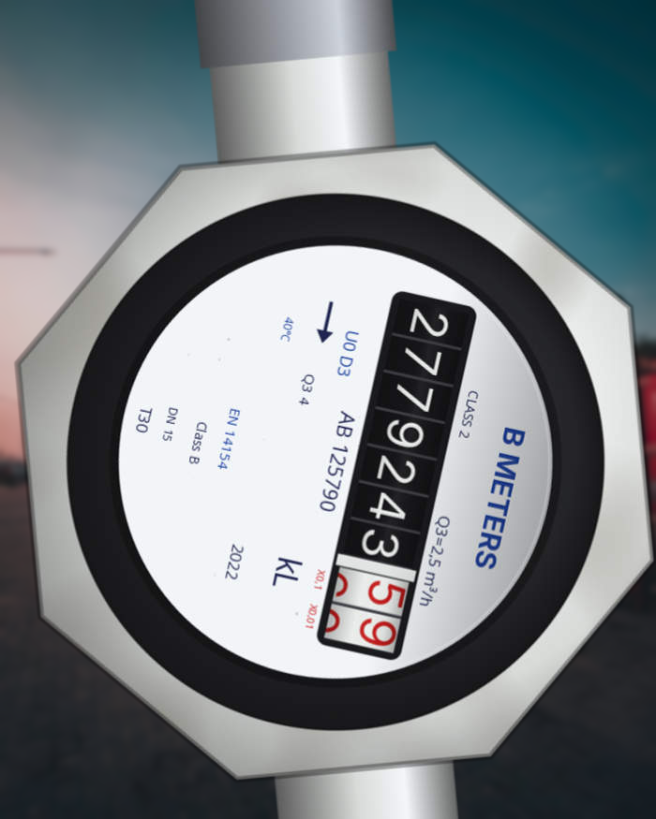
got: 2779243.59 kL
